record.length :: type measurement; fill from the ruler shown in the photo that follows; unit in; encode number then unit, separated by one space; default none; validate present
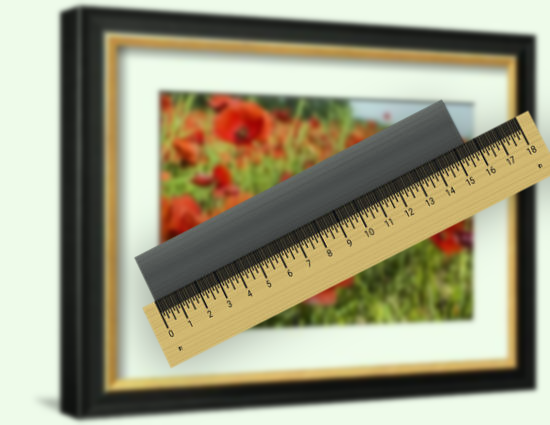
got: 15.5 in
